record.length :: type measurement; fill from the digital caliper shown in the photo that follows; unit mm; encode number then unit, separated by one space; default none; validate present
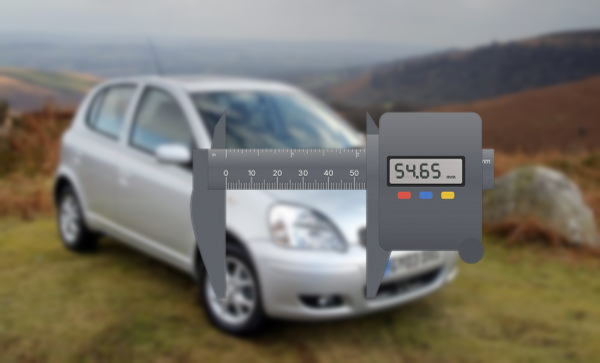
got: 54.65 mm
